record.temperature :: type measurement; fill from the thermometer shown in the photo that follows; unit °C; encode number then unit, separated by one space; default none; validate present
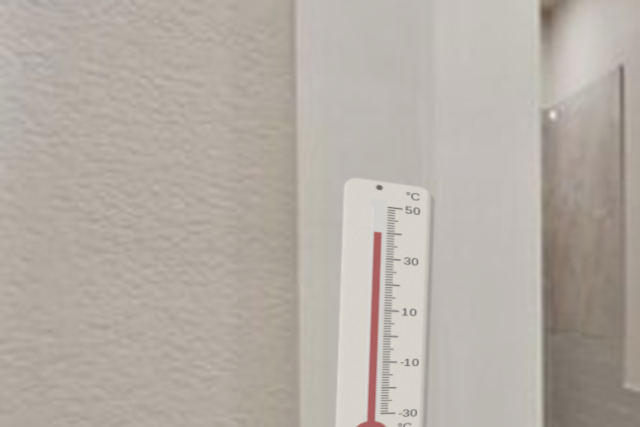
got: 40 °C
